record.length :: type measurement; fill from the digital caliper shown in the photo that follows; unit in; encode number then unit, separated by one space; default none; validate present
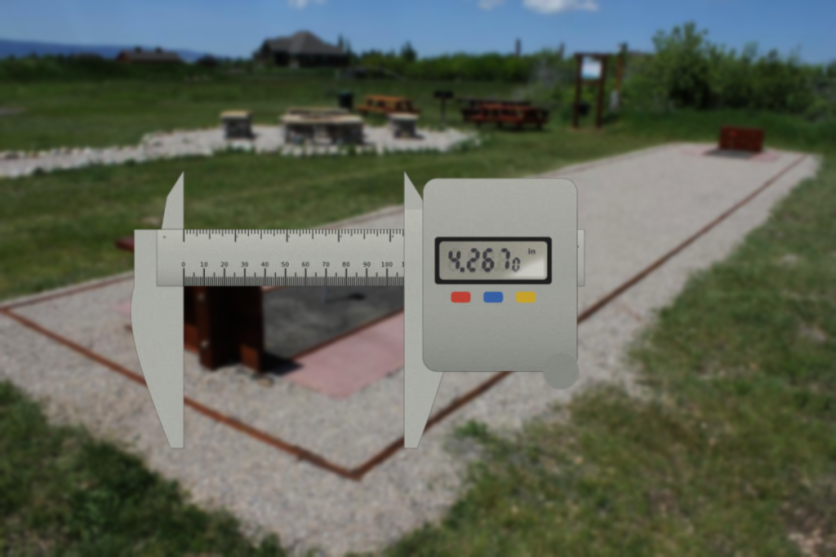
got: 4.2670 in
